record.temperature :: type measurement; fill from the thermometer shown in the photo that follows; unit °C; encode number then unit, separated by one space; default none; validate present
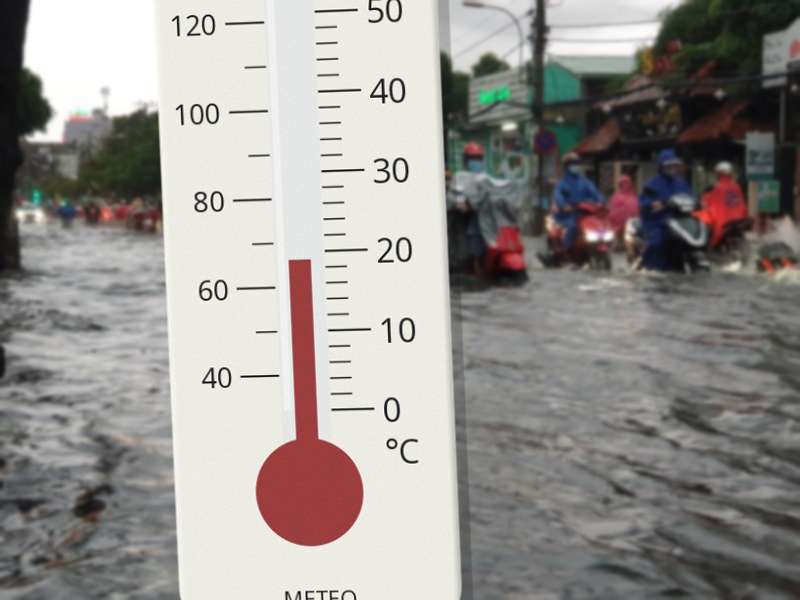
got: 19 °C
